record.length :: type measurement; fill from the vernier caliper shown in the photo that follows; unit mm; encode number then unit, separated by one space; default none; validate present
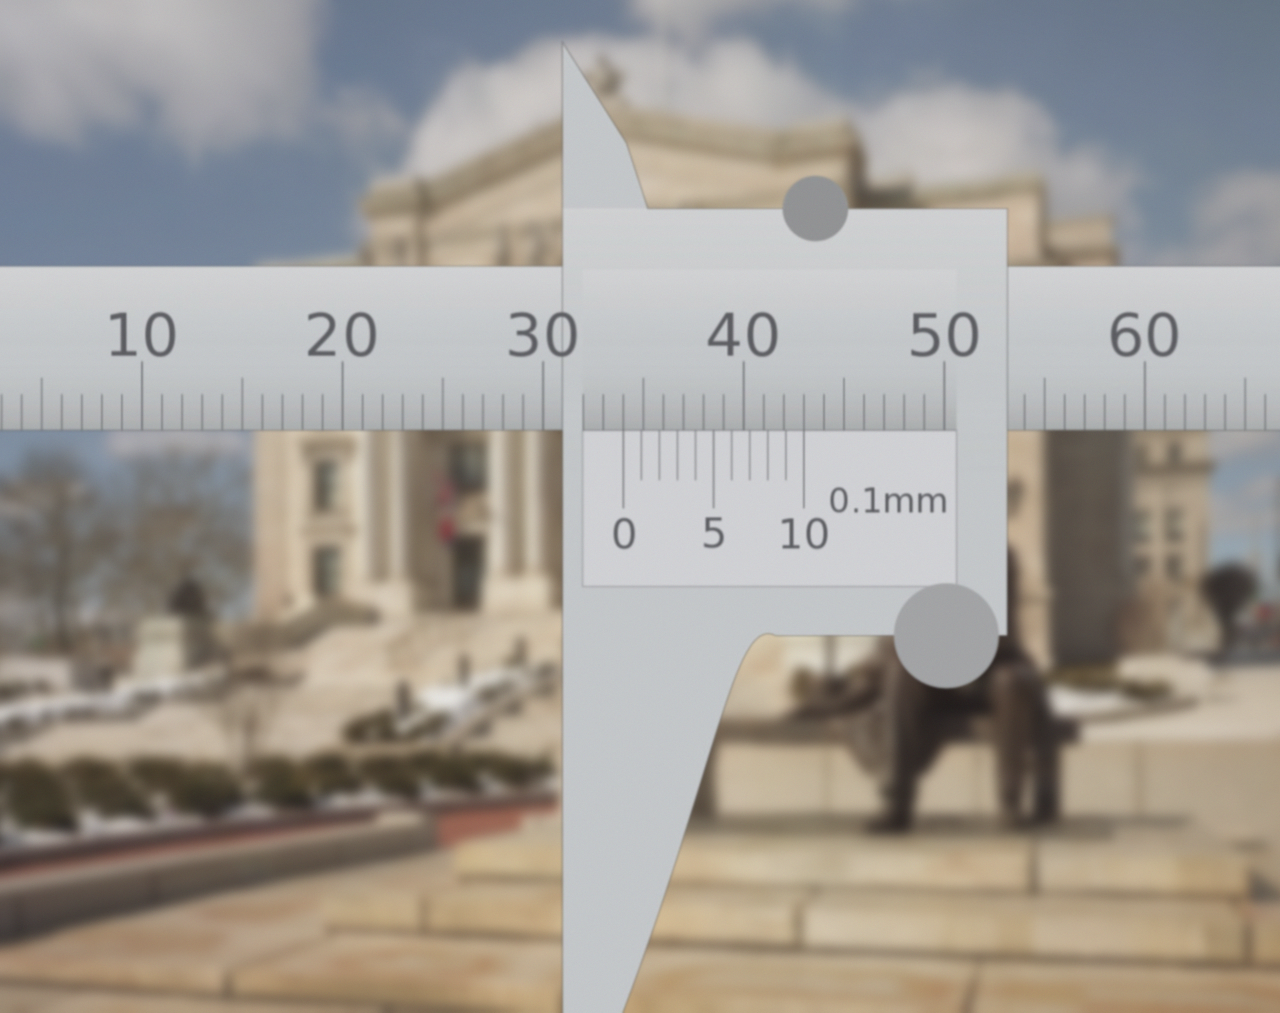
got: 34.0 mm
